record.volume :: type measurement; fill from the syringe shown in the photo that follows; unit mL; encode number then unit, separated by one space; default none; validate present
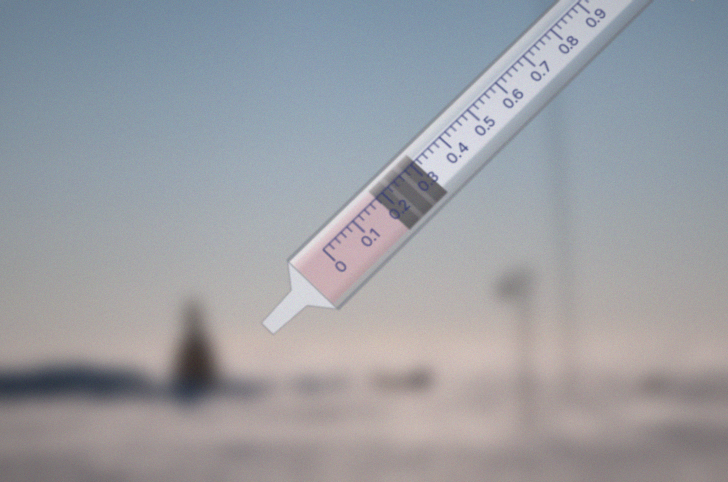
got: 0.18 mL
